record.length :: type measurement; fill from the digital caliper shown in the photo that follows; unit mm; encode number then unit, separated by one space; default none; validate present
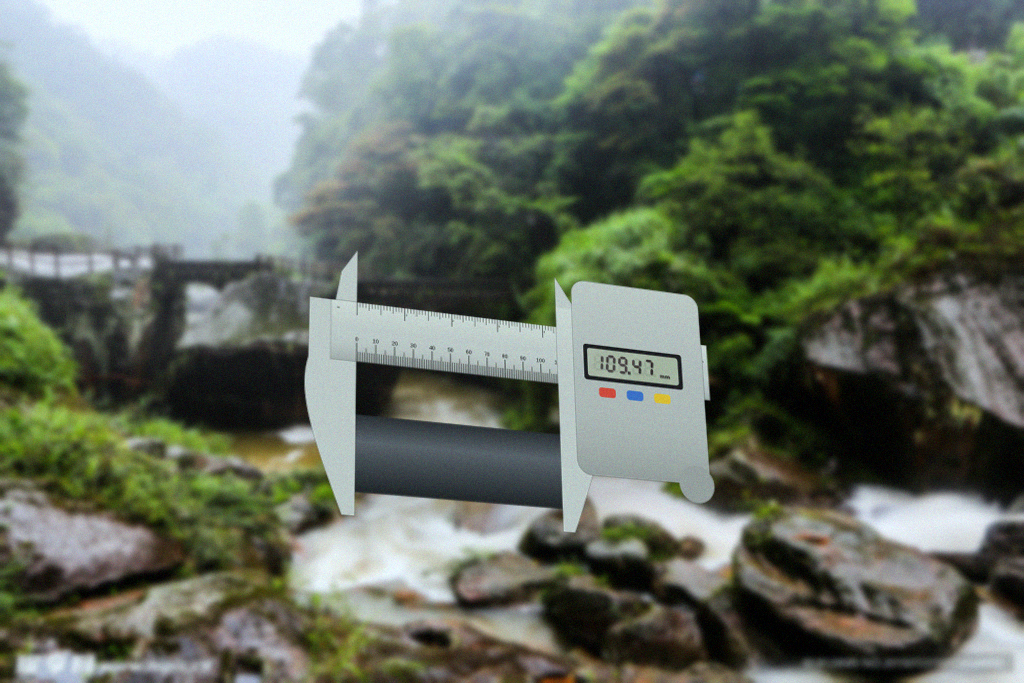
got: 109.47 mm
